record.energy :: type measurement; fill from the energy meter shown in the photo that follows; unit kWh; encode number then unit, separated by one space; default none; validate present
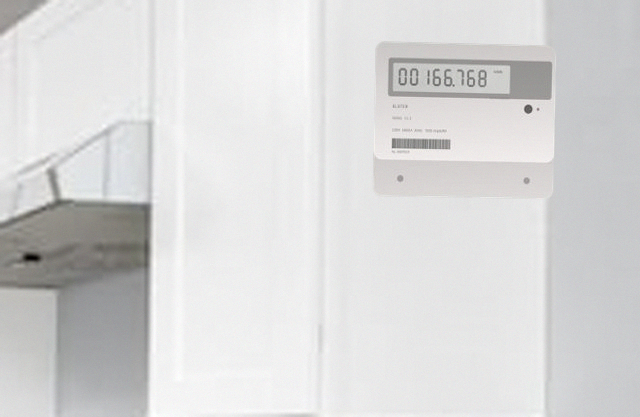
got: 166.768 kWh
